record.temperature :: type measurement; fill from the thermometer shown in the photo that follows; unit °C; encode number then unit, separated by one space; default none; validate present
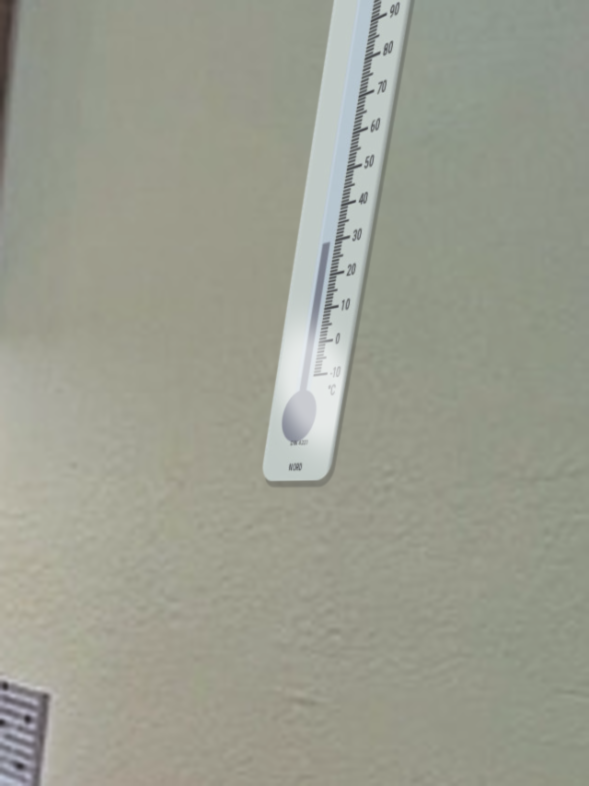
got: 30 °C
